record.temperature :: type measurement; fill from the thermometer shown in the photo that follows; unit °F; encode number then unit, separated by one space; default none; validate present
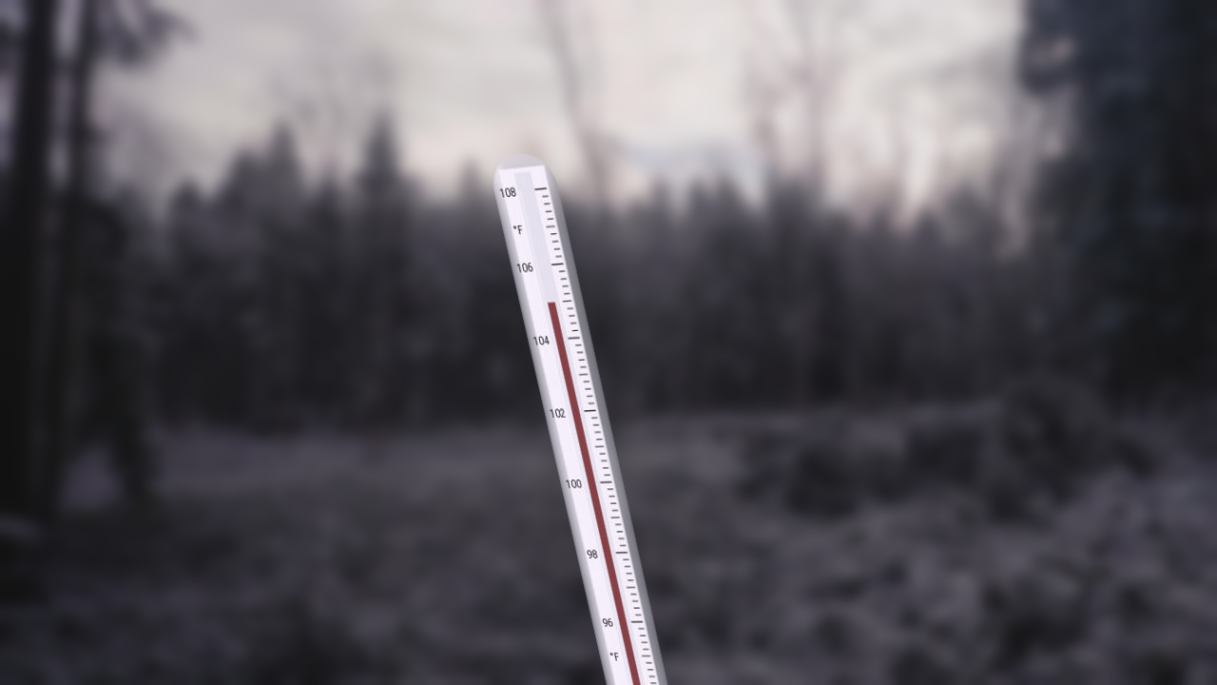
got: 105 °F
